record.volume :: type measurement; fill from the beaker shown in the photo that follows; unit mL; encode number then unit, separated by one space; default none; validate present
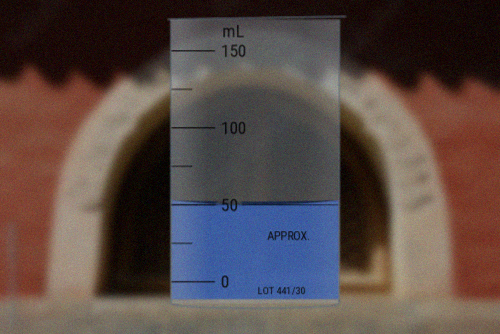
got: 50 mL
